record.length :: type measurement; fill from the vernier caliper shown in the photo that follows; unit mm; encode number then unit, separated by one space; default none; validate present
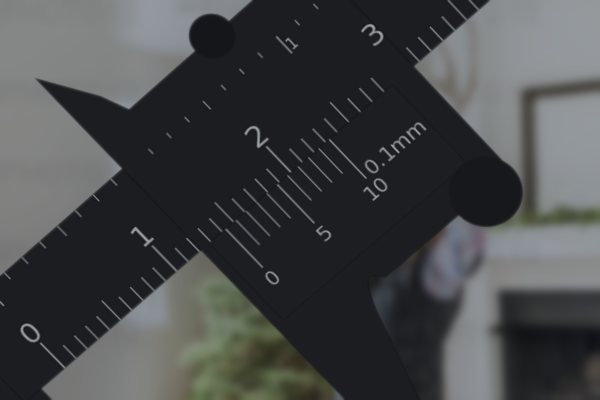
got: 14.3 mm
